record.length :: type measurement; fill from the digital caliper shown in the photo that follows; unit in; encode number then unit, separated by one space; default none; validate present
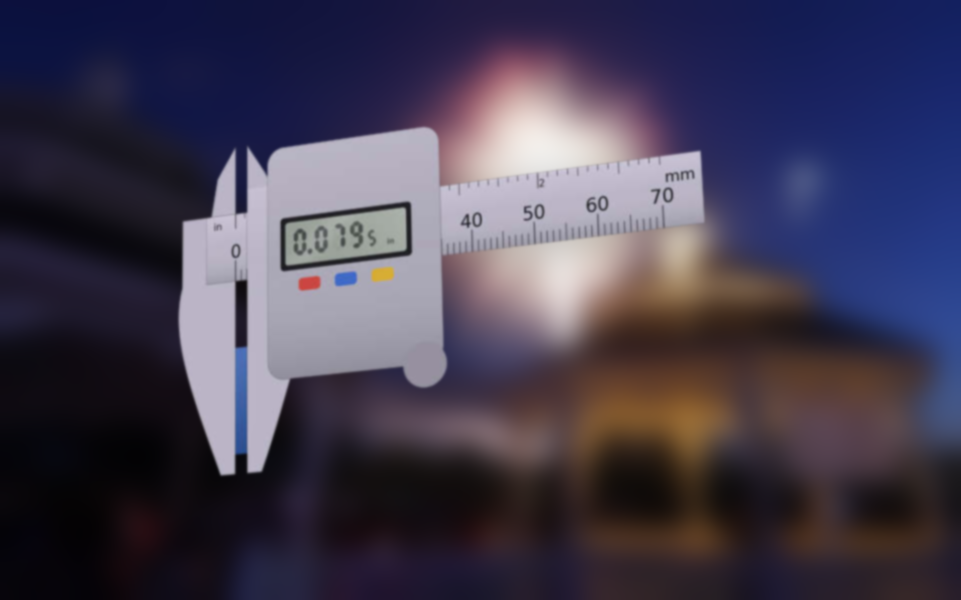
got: 0.0795 in
